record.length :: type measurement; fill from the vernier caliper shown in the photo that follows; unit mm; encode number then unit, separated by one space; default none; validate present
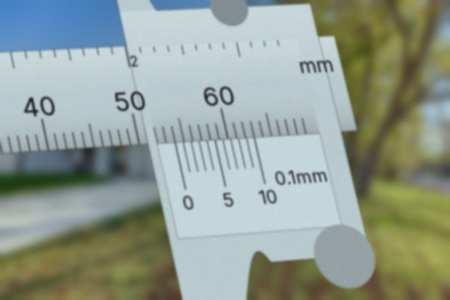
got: 54.0 mm
